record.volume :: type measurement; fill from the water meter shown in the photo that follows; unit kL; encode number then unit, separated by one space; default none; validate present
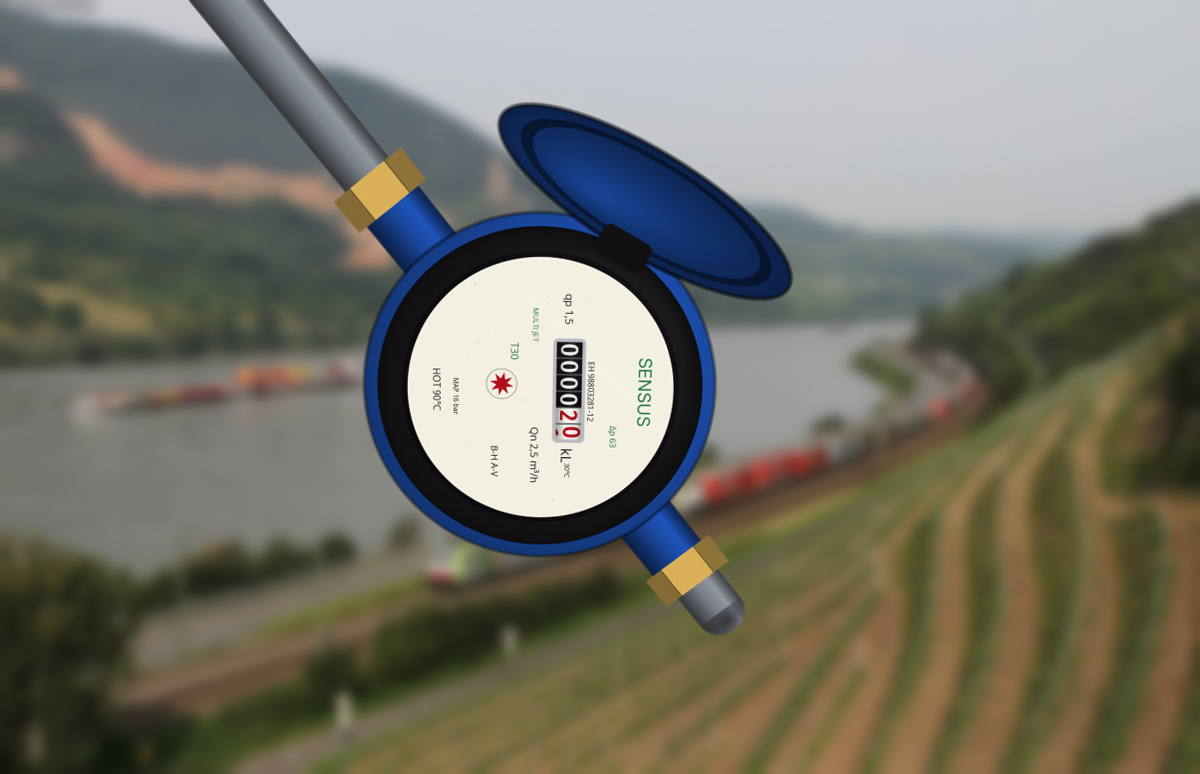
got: 0.20 kL
